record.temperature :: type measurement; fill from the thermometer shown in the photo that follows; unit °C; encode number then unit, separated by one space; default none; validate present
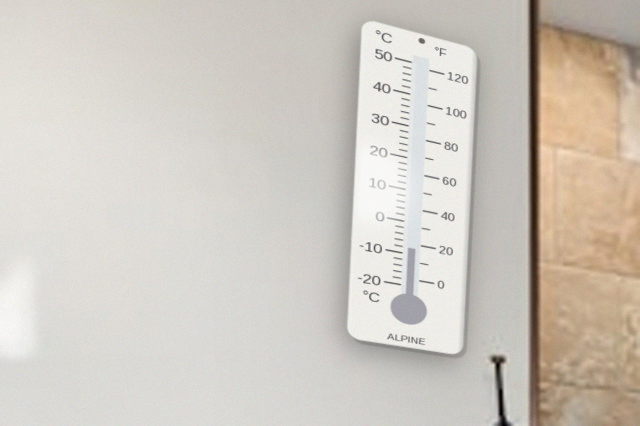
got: -8 °C
